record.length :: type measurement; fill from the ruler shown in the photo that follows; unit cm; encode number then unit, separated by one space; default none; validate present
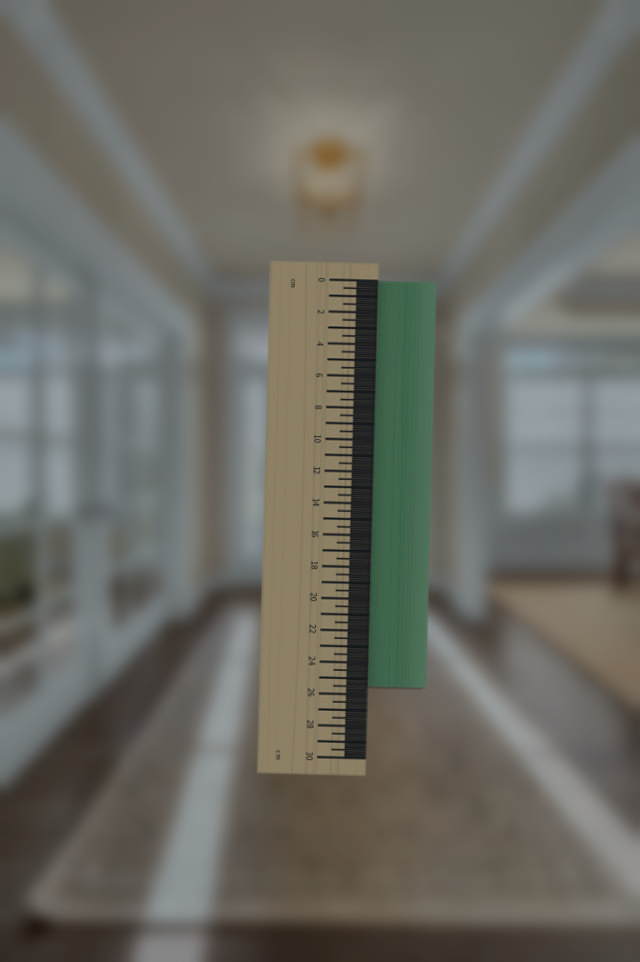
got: 25.5 cm
